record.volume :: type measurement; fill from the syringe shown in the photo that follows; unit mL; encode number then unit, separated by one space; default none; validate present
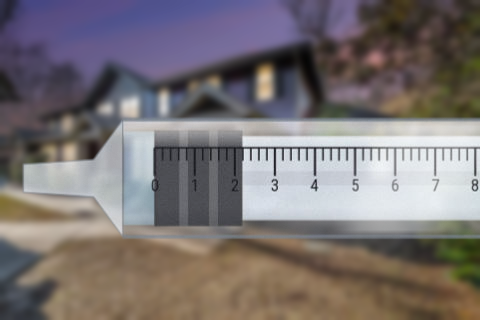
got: 0 mL
